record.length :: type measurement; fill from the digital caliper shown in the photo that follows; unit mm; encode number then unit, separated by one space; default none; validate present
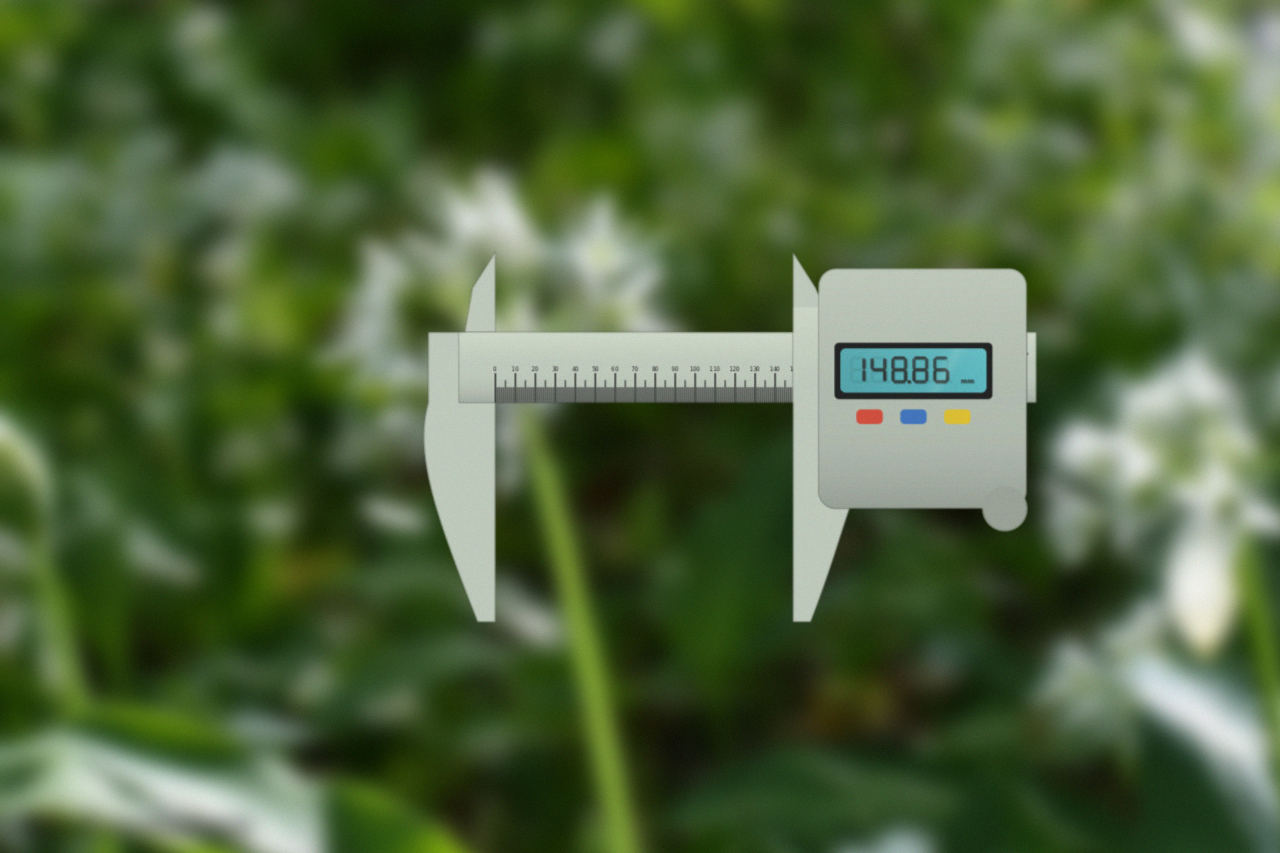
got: 148.86 mm
